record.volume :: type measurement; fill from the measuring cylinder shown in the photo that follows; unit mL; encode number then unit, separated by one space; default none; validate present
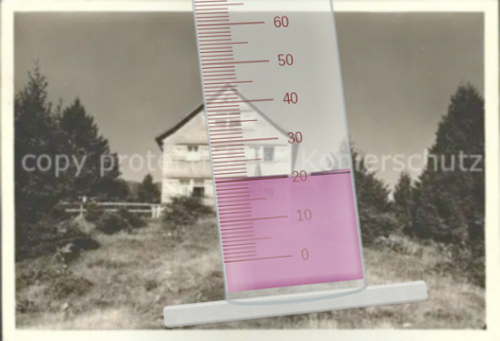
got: 20 mL
